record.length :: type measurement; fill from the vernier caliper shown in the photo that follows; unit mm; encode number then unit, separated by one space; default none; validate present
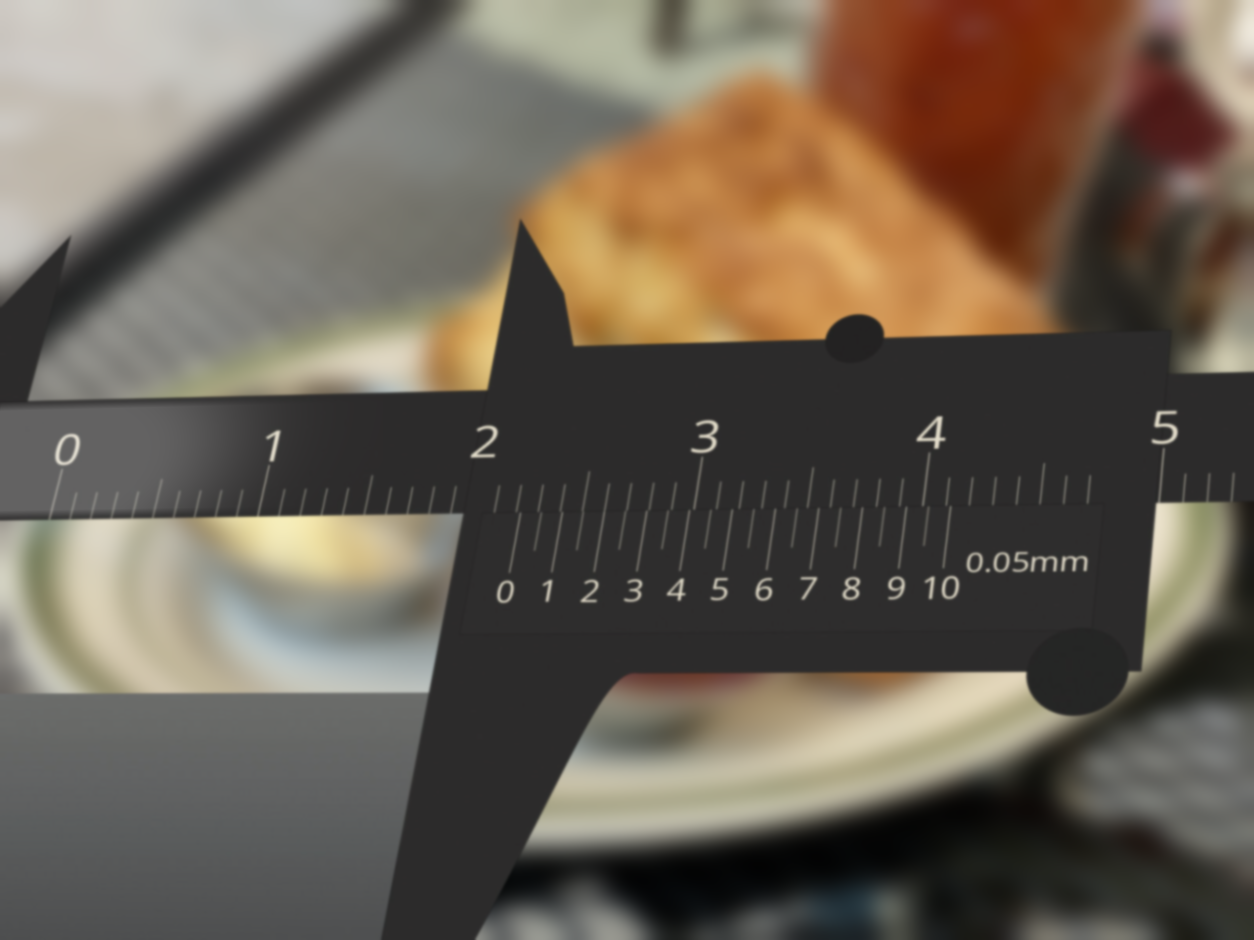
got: 22.2 mm
